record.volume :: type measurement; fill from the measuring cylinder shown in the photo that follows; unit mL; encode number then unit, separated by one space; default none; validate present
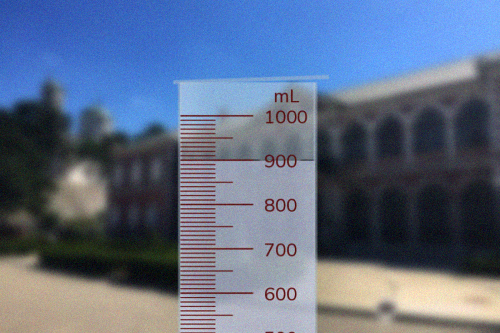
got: 900 mL
